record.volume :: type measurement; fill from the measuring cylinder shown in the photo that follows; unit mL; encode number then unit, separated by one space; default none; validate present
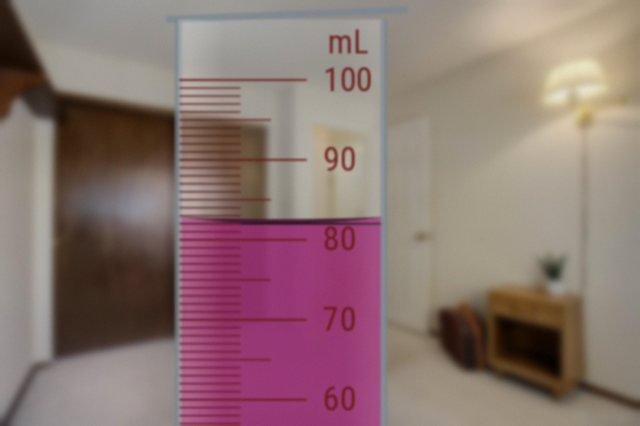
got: 82 mL
